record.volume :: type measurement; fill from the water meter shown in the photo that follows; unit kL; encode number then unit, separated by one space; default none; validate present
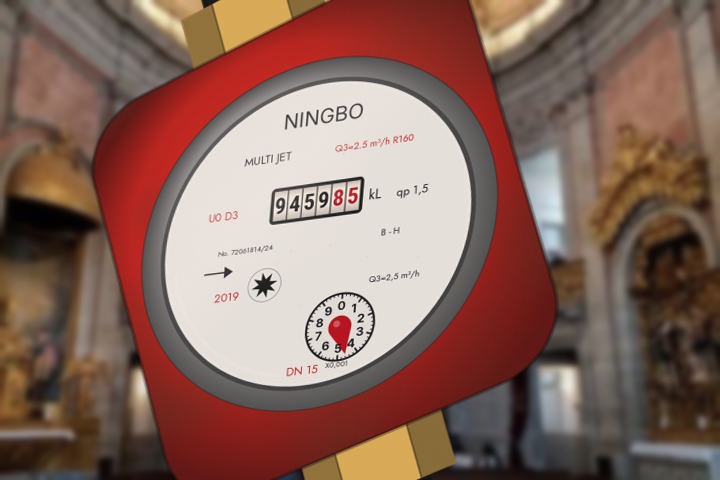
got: 9459.854 kL
